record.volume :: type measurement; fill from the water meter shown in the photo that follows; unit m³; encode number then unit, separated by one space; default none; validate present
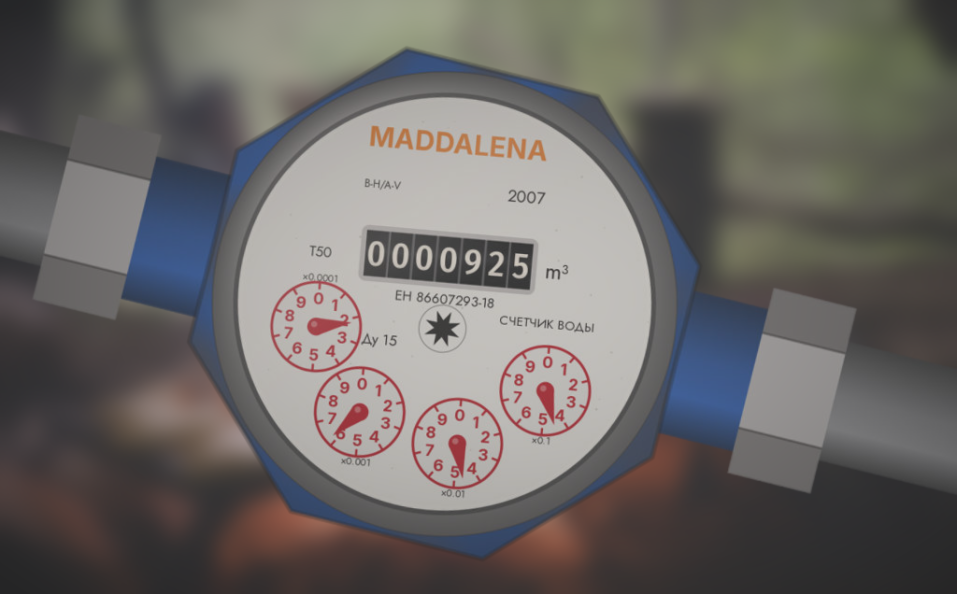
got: 925.4462 m³
